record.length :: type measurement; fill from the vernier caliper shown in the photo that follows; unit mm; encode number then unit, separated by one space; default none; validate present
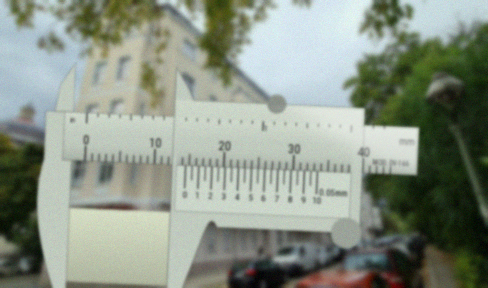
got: 14.5 mm
